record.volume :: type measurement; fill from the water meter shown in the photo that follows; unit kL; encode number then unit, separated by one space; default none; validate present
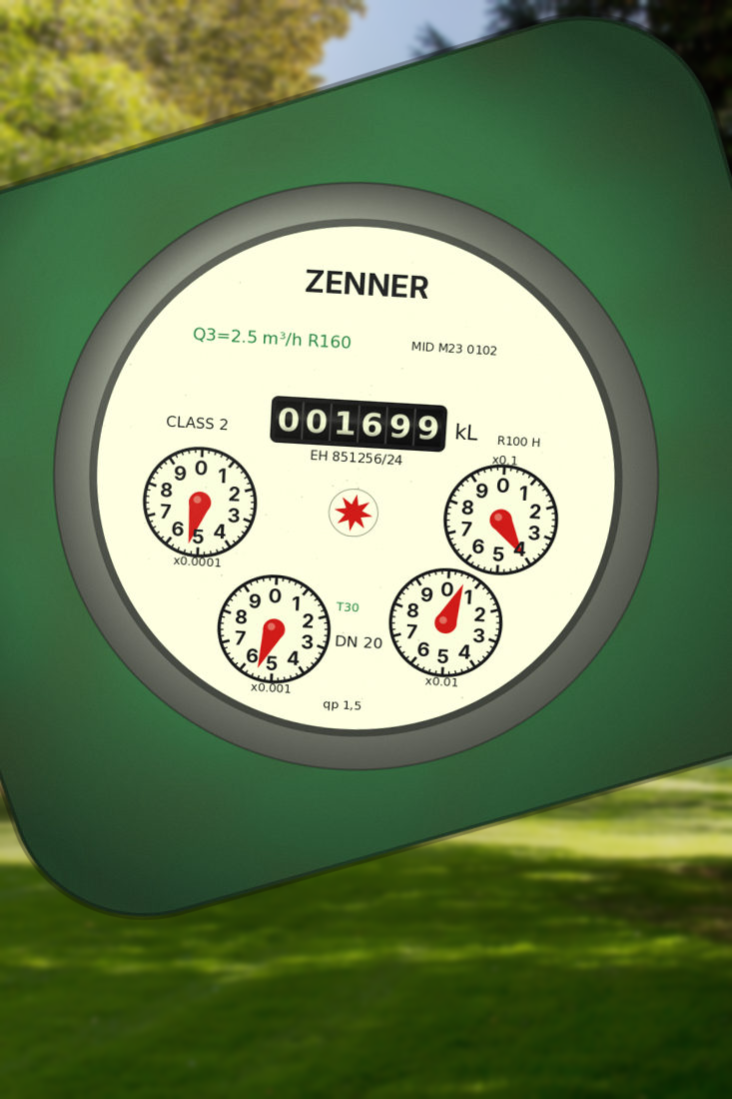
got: 1699.4055 kL
